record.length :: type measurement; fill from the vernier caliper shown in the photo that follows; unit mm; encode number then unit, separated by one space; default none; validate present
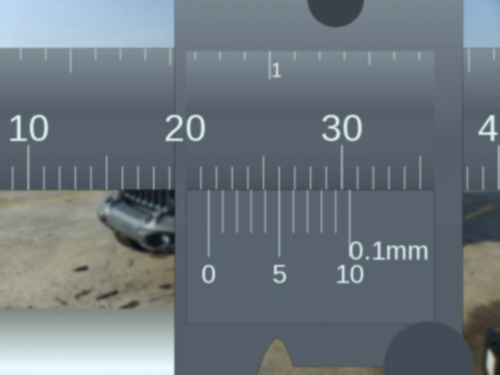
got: 21.5 mm
